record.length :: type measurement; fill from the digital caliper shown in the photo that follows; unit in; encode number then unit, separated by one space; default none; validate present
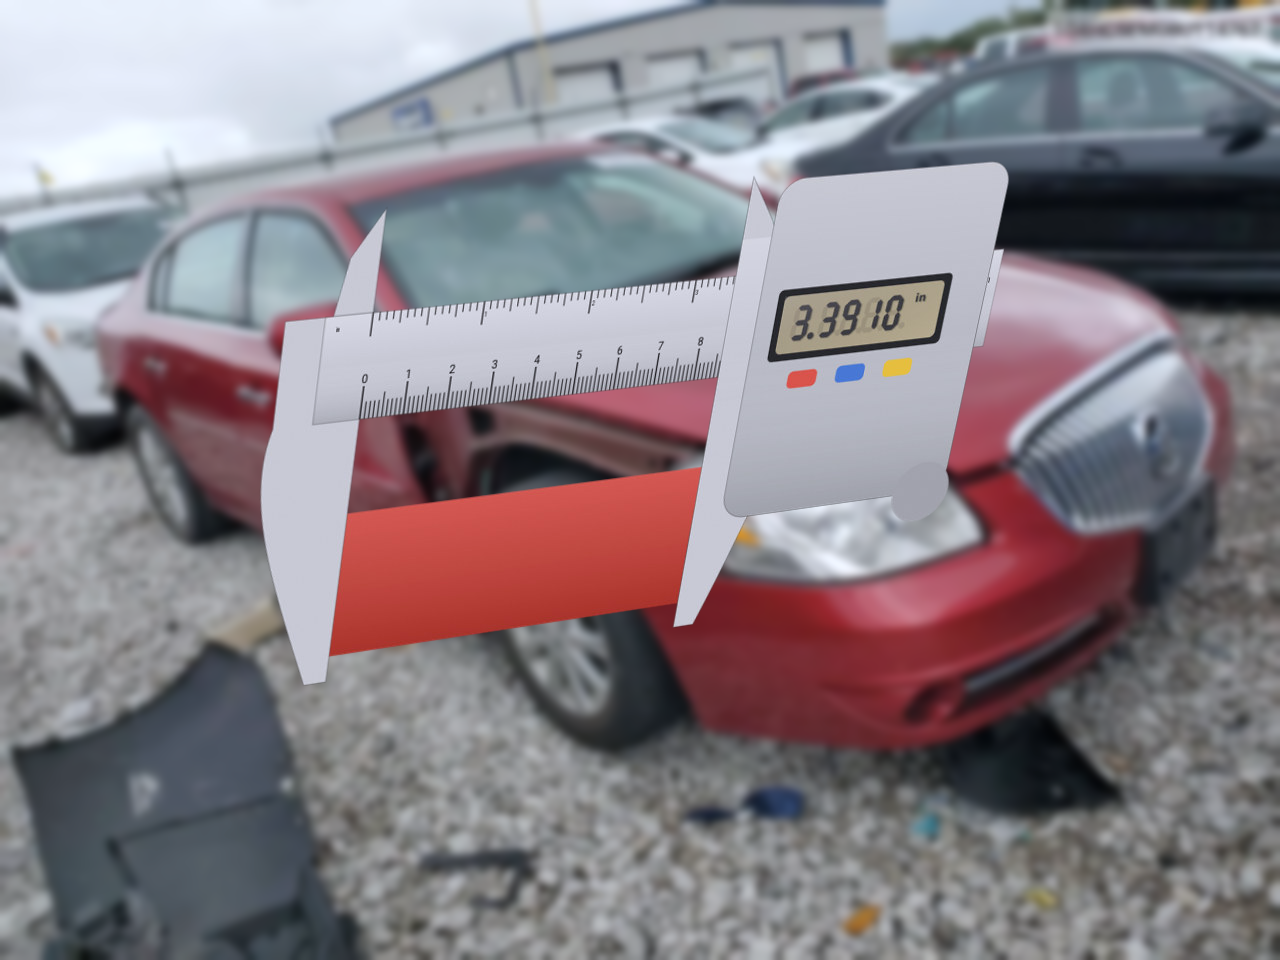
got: 3.3910 in
